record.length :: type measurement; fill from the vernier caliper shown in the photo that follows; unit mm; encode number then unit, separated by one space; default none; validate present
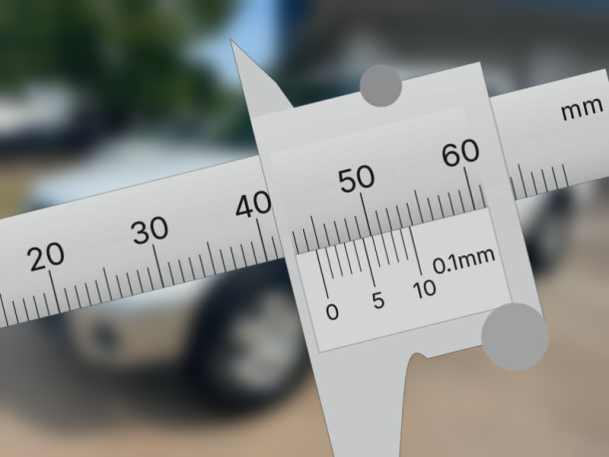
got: 44.7 mm
